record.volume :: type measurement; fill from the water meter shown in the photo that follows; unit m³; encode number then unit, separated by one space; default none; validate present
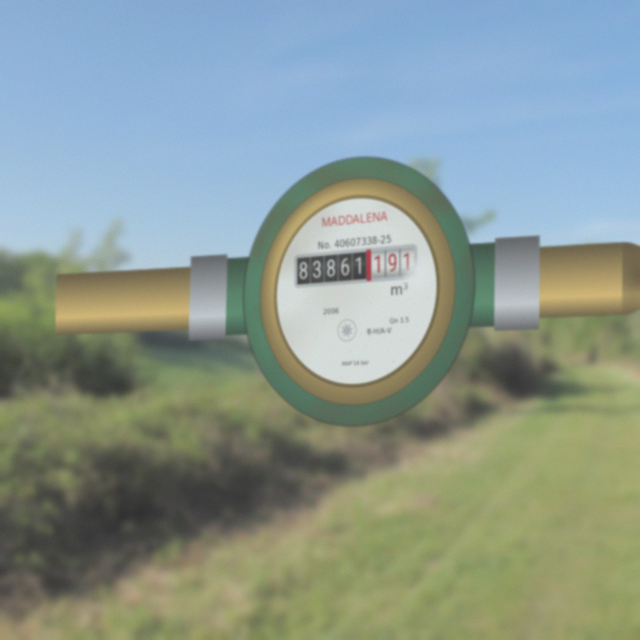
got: 83861.191 m³
